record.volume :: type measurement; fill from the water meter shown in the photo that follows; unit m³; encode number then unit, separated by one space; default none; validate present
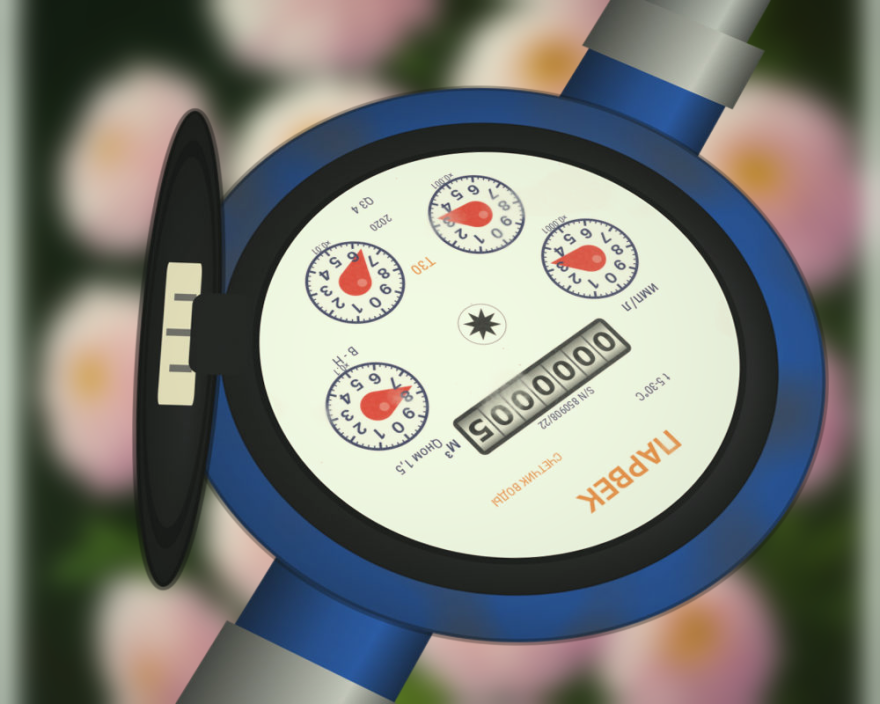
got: 5.7633 m³
